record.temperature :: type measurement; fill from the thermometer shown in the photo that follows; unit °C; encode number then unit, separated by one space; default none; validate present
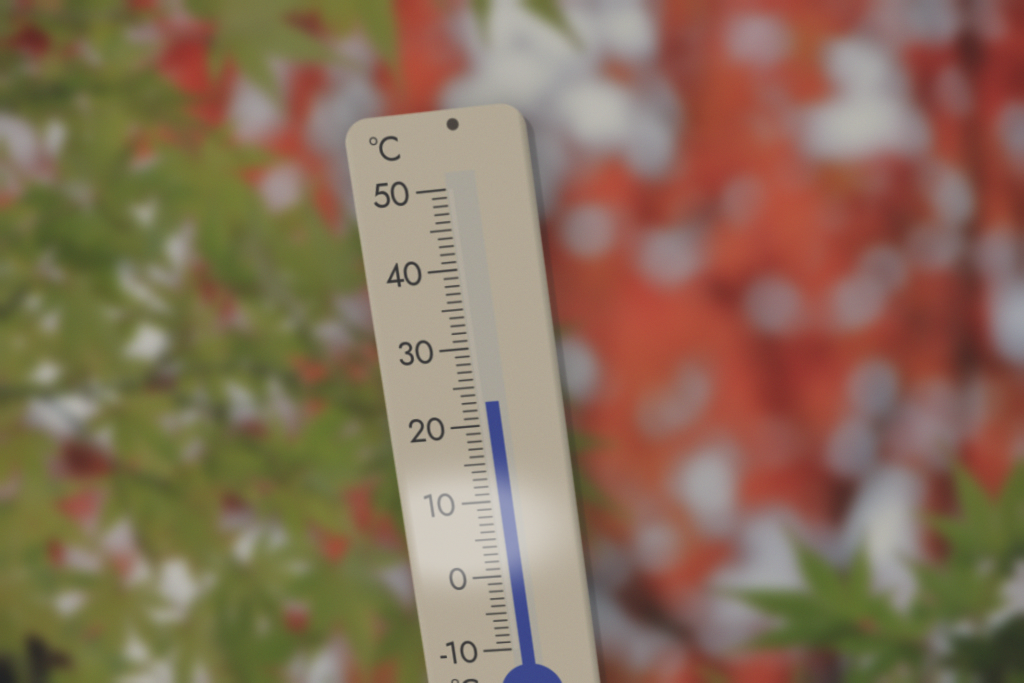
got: 23 °C
